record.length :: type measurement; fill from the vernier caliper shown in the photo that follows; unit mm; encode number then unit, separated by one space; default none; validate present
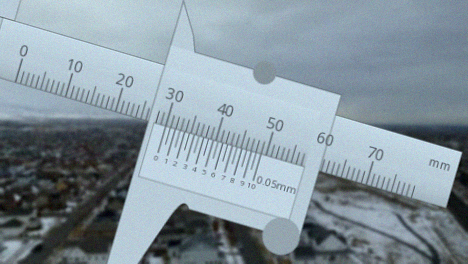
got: 30.0 mm
